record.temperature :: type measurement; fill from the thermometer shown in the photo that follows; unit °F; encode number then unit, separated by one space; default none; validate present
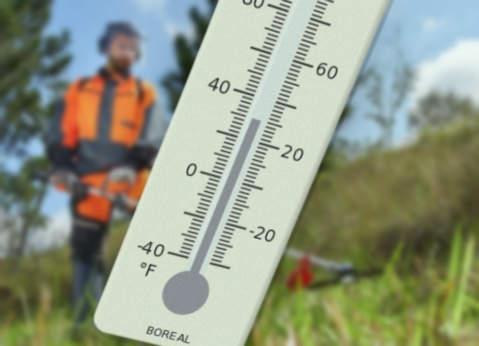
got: 30 °F
